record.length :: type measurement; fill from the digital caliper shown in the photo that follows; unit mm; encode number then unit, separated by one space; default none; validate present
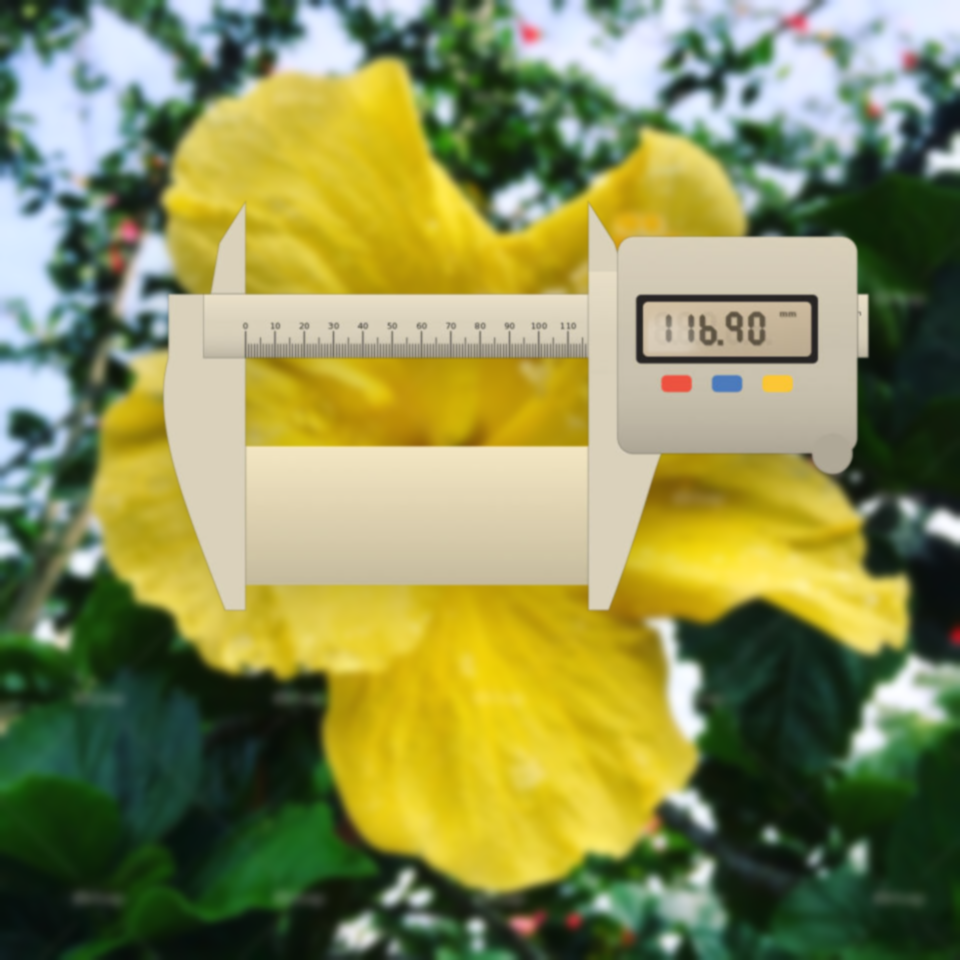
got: 116.90 mm
